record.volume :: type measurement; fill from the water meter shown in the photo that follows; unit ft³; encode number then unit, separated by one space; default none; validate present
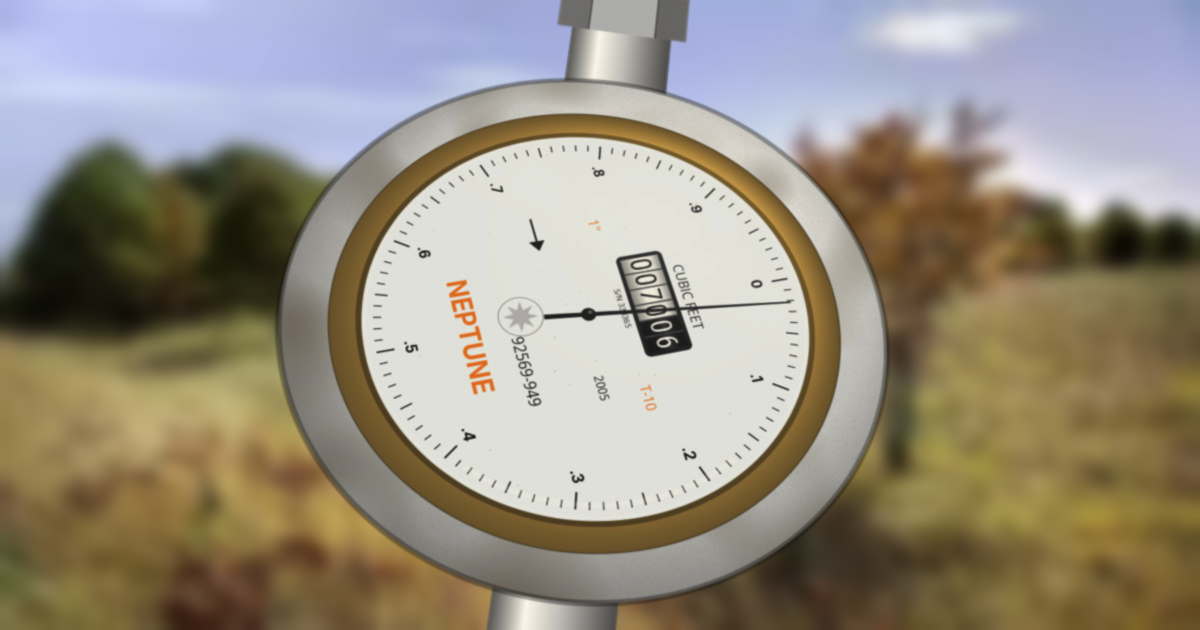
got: 7006.02 ft³
